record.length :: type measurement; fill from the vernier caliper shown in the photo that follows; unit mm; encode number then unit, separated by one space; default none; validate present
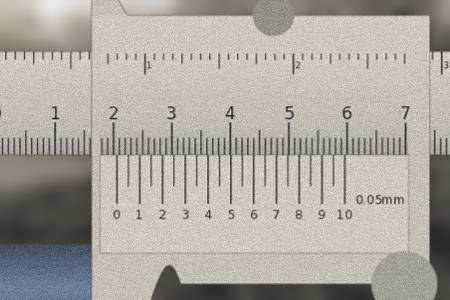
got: 20.6 mm
